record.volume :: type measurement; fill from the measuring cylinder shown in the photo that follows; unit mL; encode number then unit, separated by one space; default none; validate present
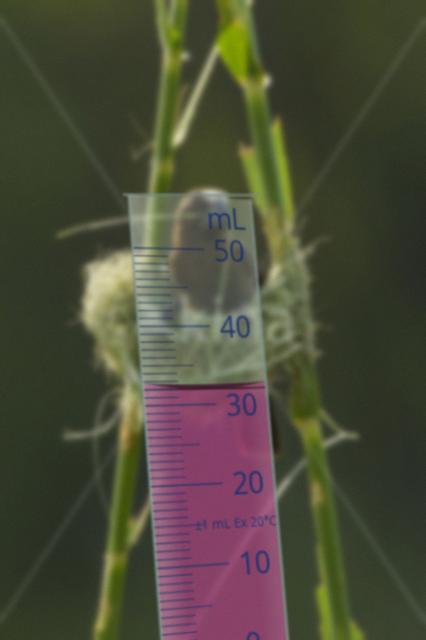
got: 32 mL
